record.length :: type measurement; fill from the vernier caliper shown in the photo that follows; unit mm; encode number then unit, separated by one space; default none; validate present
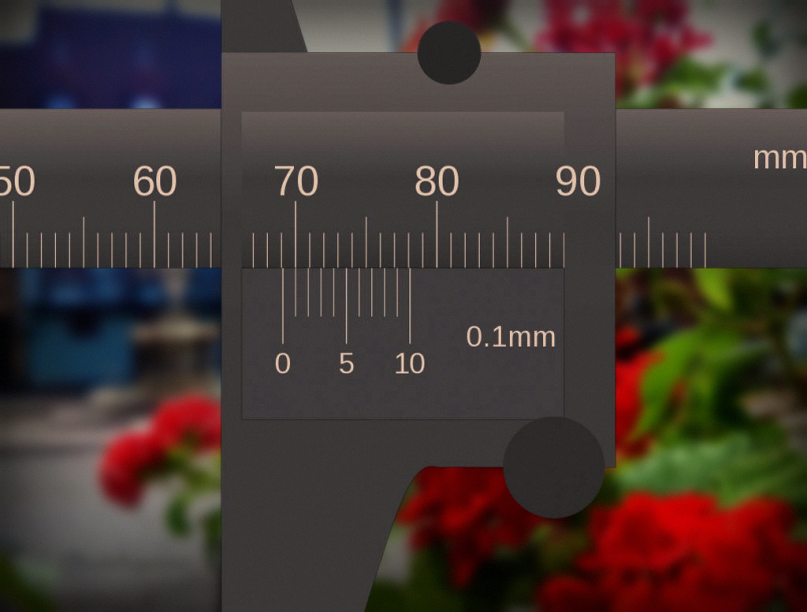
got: 69.1 mm
